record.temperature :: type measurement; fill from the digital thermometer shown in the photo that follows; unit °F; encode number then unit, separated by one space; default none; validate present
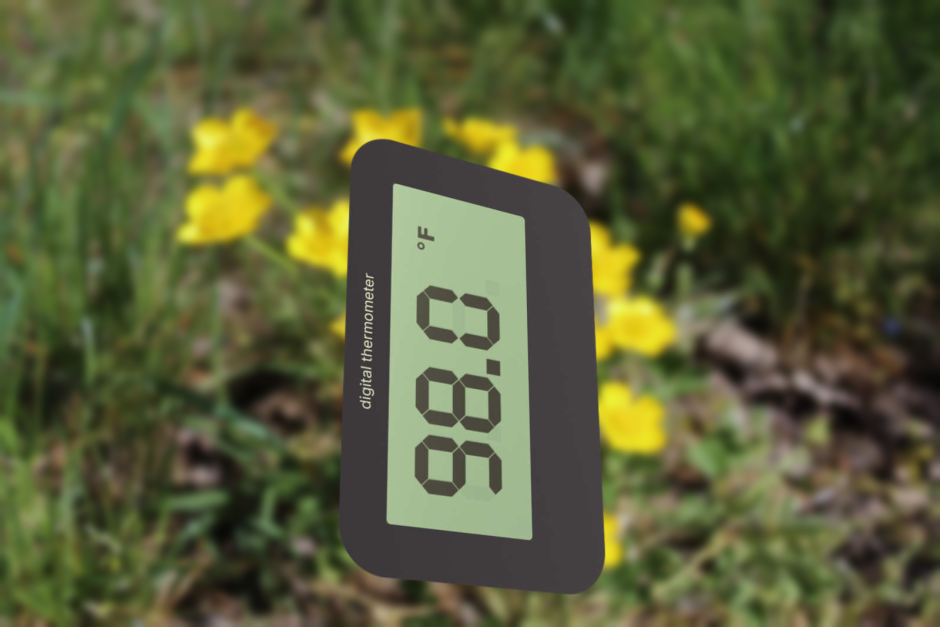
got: 98.0 °F
